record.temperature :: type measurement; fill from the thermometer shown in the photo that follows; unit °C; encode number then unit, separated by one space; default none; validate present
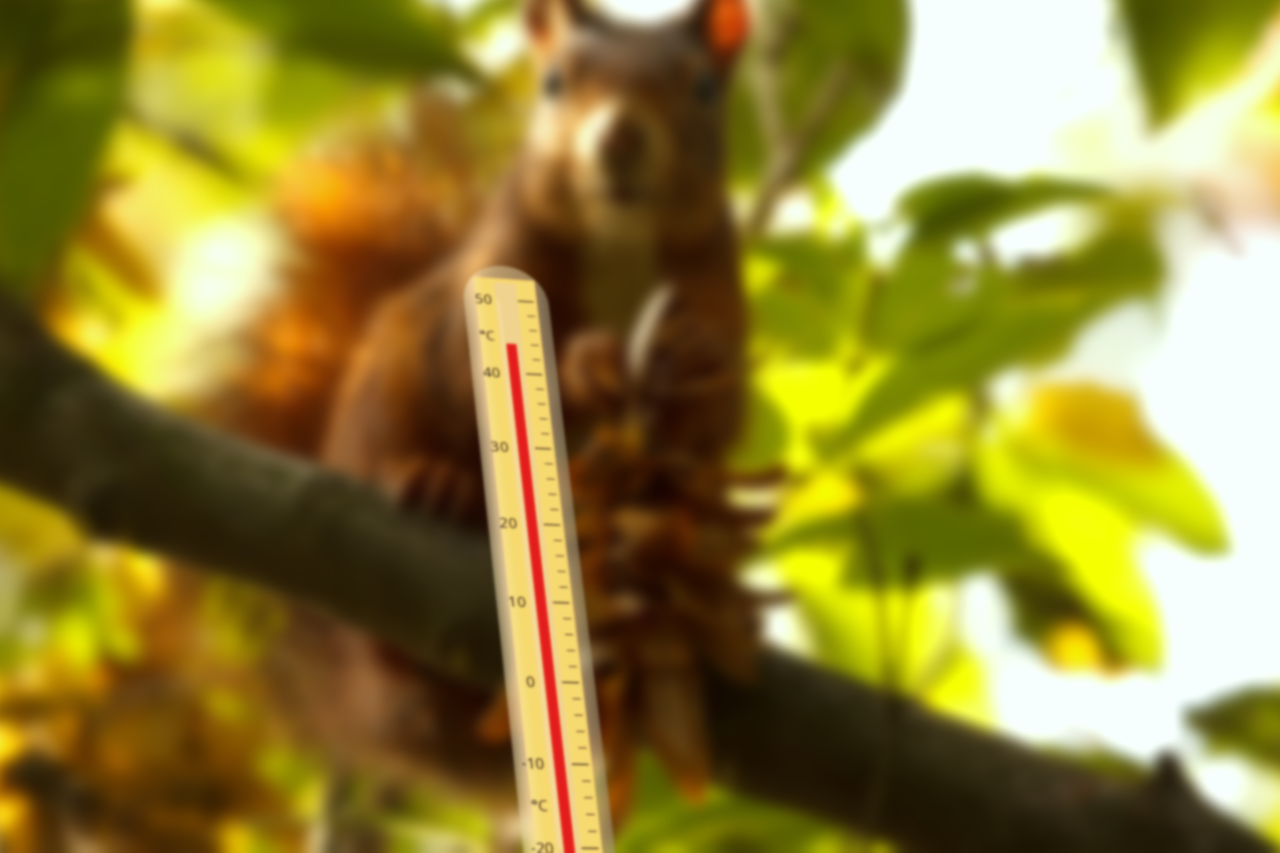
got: 44 °C
